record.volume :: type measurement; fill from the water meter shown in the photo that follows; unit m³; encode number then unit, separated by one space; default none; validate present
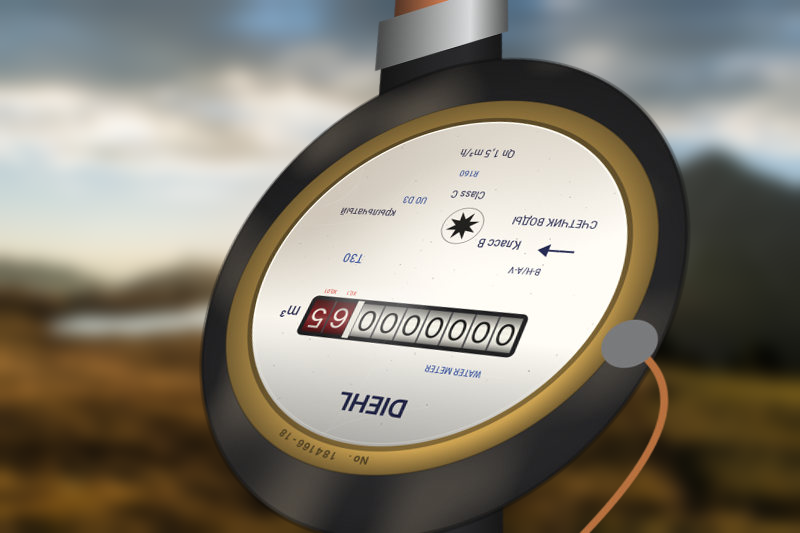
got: 0.65 m³
